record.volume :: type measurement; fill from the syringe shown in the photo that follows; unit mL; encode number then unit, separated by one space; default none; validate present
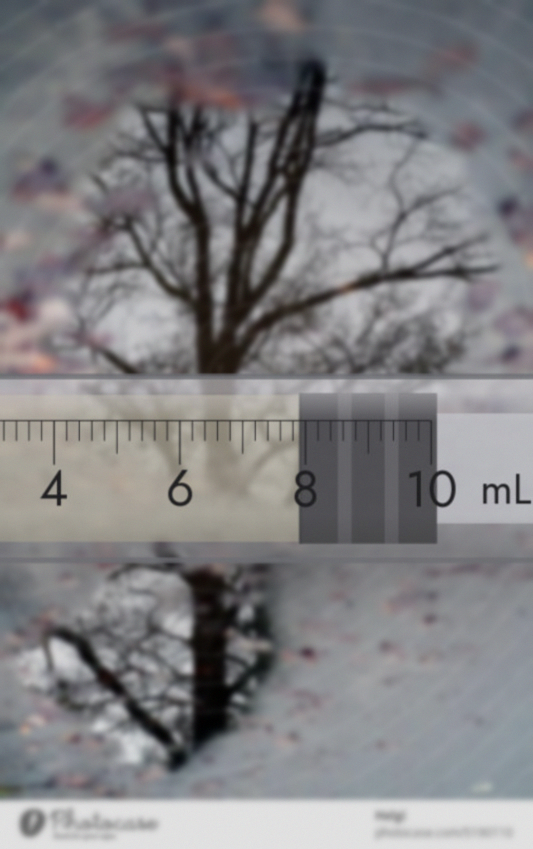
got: 7.9 mL
